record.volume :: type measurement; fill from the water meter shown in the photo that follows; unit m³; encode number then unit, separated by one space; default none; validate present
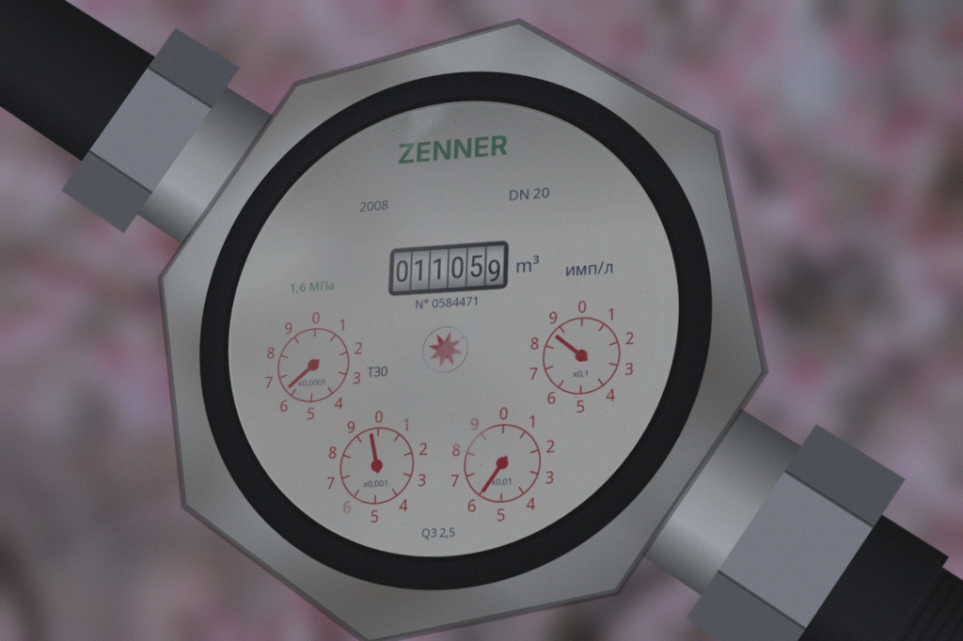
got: 11058.8596 m³
